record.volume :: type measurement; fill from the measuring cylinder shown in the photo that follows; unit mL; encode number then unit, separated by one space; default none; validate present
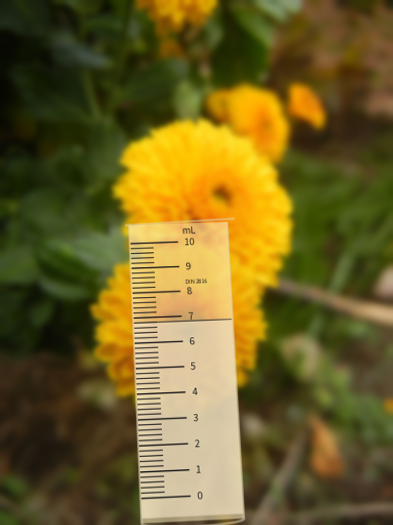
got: 6.8 mL
